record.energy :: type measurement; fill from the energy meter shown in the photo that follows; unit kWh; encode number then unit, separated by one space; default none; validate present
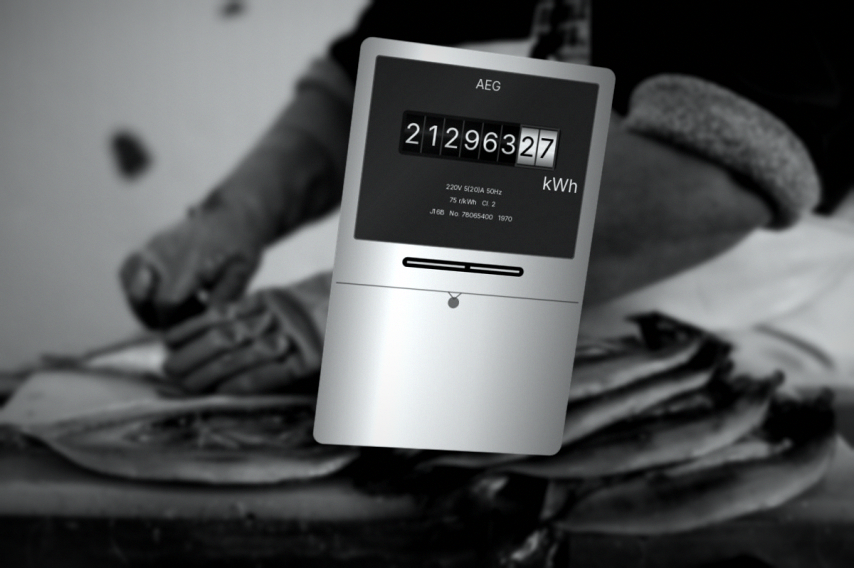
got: 212963.27 kWh
